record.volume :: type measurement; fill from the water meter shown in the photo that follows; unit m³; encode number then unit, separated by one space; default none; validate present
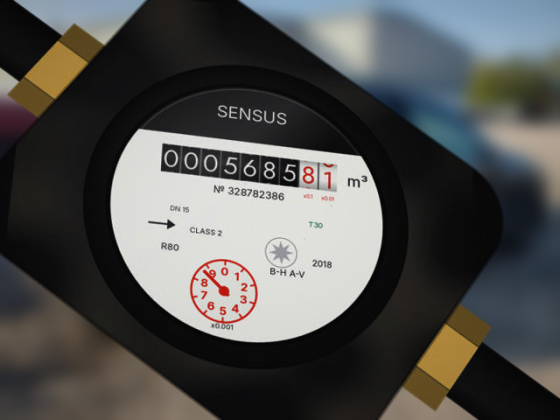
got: 5685.808 m³
